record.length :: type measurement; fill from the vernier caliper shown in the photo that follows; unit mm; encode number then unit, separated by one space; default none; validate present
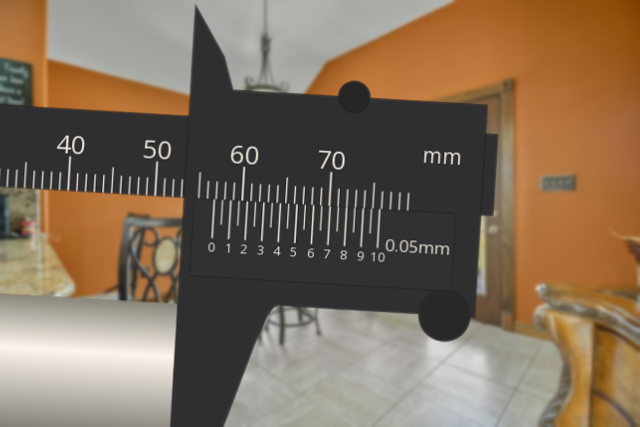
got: 56.8 mm
